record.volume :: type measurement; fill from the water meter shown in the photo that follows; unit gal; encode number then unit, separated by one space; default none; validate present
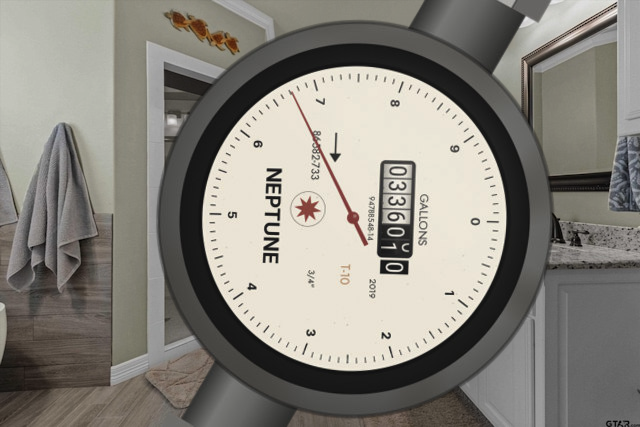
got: 336006.7 gal
